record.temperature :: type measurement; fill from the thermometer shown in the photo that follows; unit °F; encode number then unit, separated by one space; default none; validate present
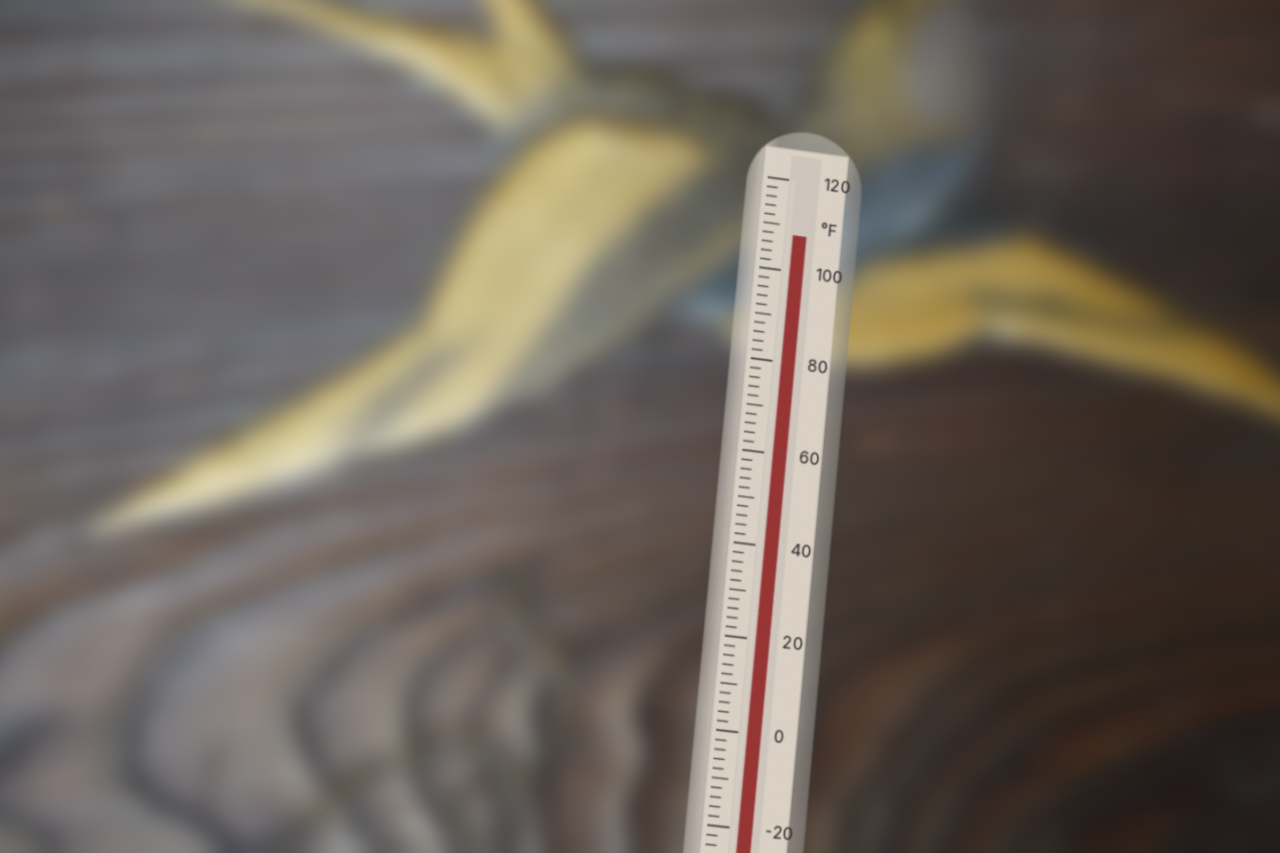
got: 108 °F
